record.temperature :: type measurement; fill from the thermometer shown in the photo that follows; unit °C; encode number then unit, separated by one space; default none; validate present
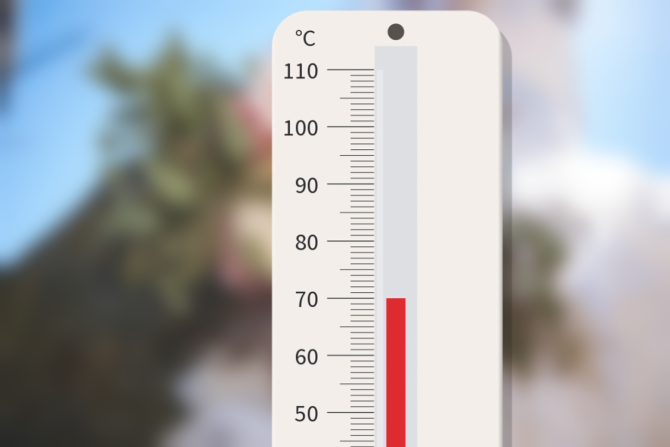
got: 70 °C
